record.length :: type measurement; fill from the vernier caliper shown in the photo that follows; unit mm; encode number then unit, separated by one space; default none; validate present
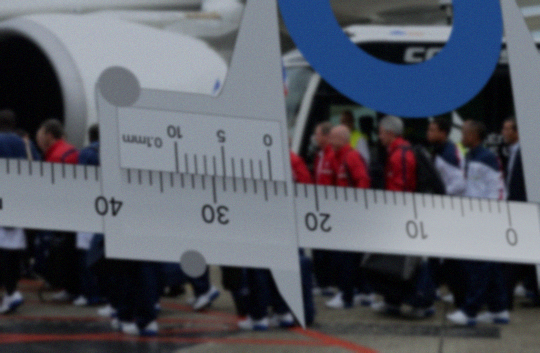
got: 24.4 mm
